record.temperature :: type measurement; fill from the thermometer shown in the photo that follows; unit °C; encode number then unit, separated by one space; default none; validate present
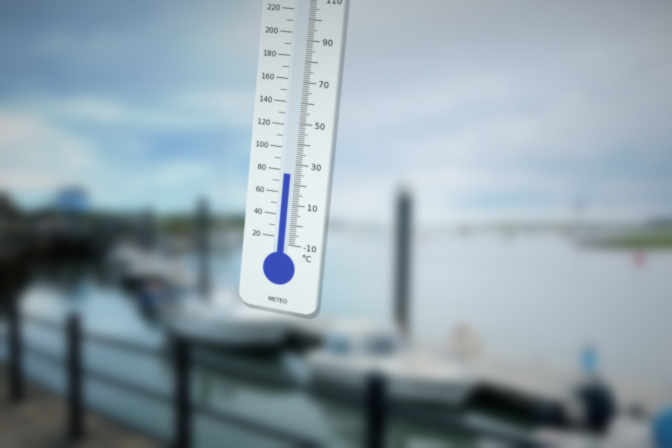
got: 25 °C
